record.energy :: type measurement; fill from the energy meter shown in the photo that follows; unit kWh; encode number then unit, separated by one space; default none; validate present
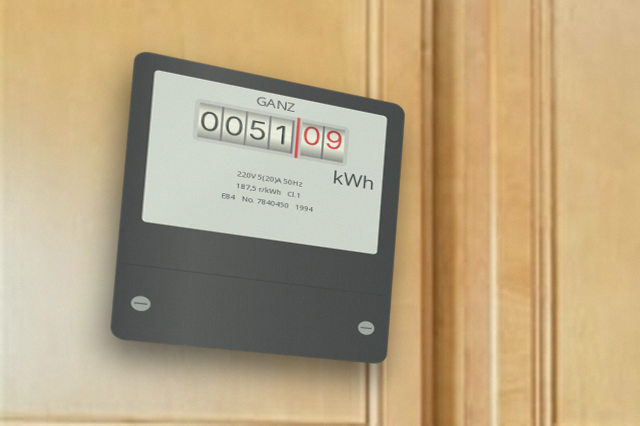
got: 51.09 kWh
